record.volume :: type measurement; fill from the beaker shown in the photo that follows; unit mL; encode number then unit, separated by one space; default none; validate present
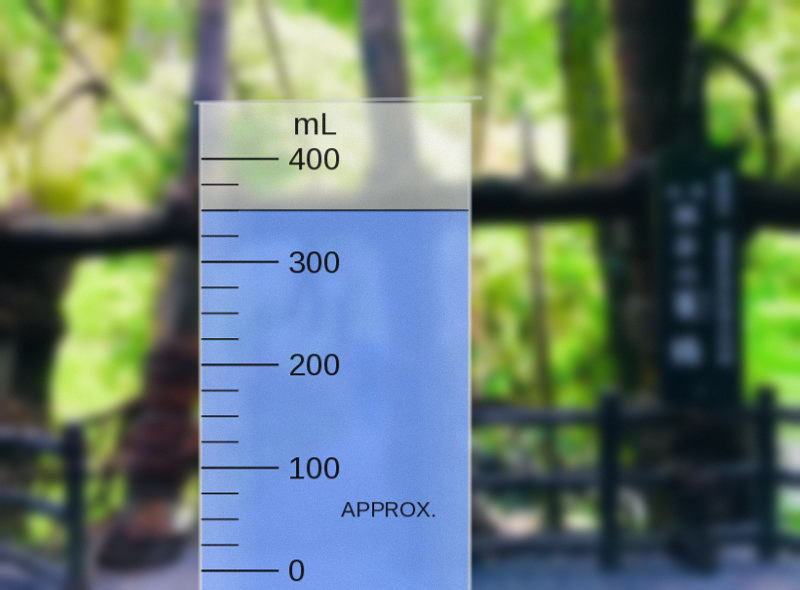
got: 350 mL
